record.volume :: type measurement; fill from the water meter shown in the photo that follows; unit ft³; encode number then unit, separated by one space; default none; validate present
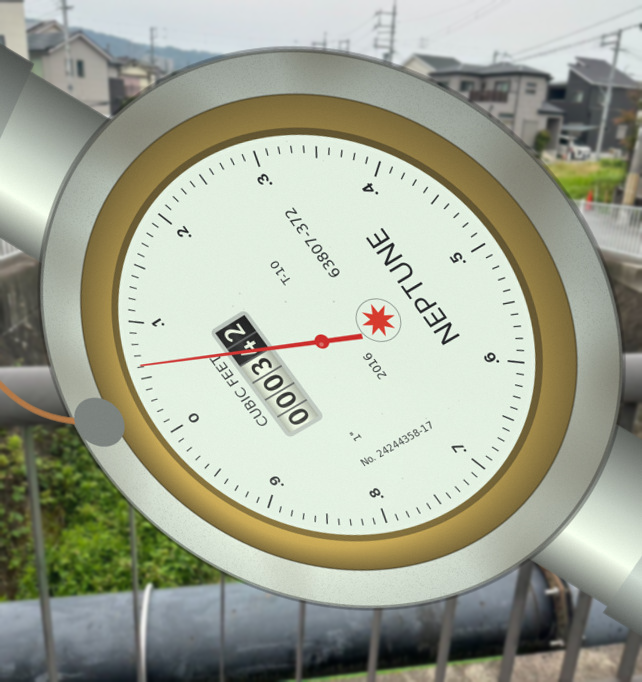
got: 342.06 ft³
